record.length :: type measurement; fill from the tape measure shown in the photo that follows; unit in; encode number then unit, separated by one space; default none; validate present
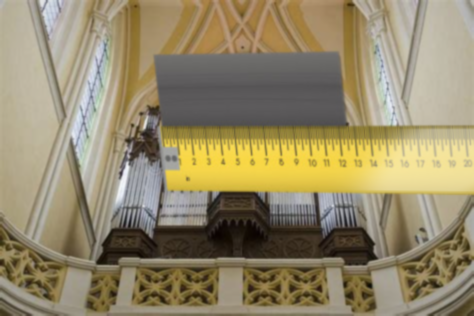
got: 12.5 in
